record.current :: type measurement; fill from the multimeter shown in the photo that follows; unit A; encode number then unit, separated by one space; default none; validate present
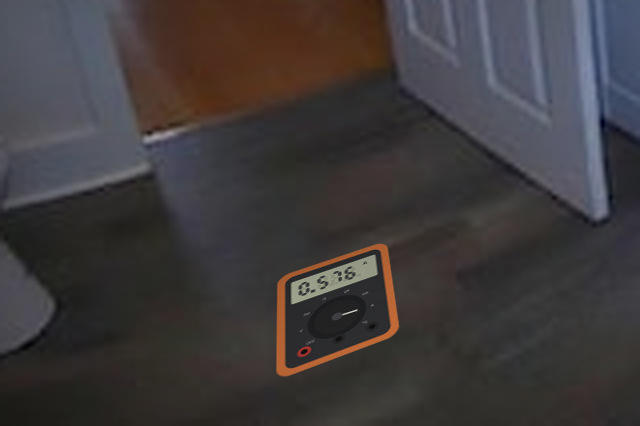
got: 0.576 A
